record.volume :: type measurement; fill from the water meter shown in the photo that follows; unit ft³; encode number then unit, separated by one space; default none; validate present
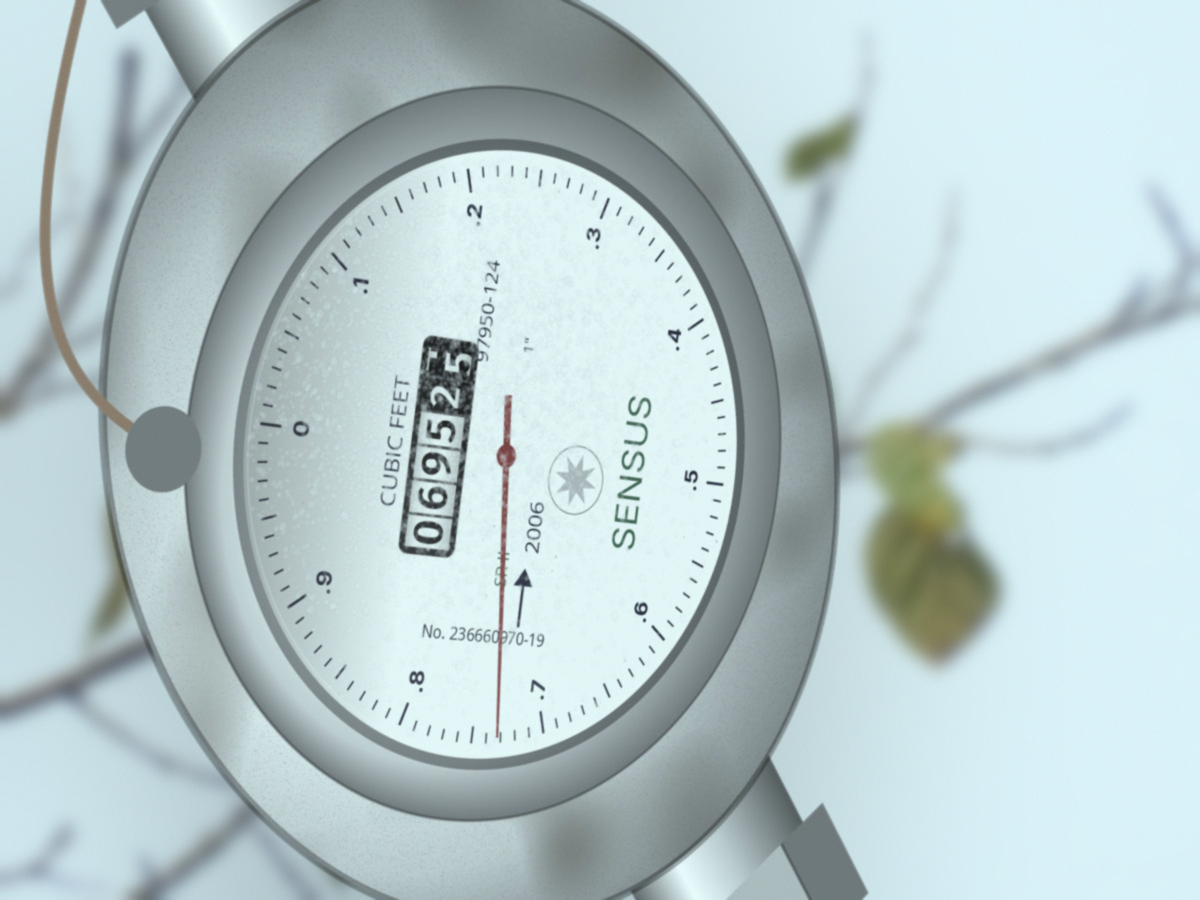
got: 69524.73 ft³
